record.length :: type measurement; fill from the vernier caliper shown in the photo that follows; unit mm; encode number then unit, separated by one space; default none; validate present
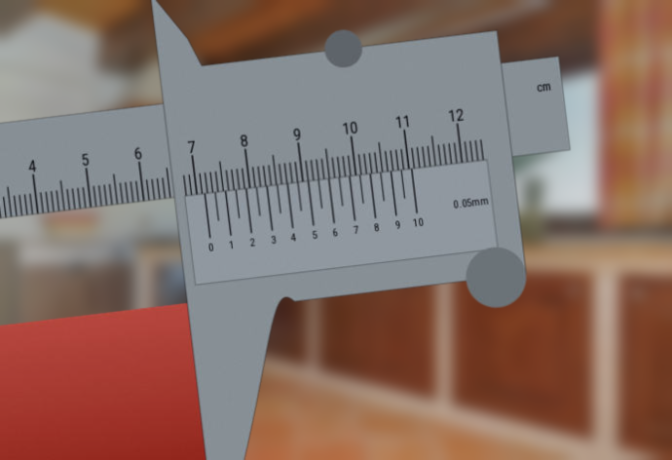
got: 71.5 mm
